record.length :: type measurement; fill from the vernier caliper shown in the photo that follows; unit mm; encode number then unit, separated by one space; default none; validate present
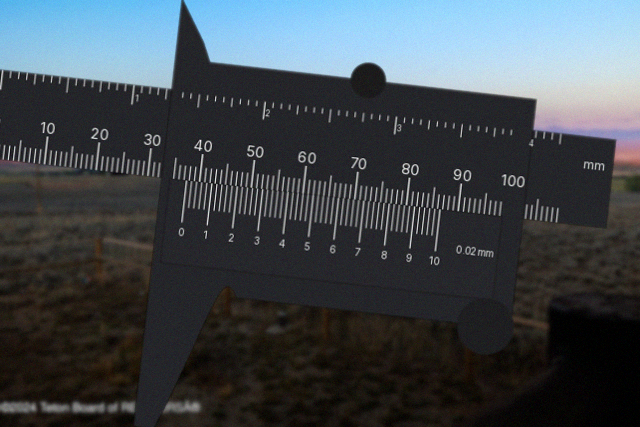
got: 37.5 mm
